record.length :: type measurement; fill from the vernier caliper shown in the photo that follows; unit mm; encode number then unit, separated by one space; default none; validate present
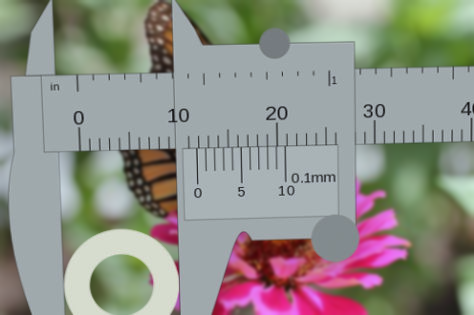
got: 11.8 mm
